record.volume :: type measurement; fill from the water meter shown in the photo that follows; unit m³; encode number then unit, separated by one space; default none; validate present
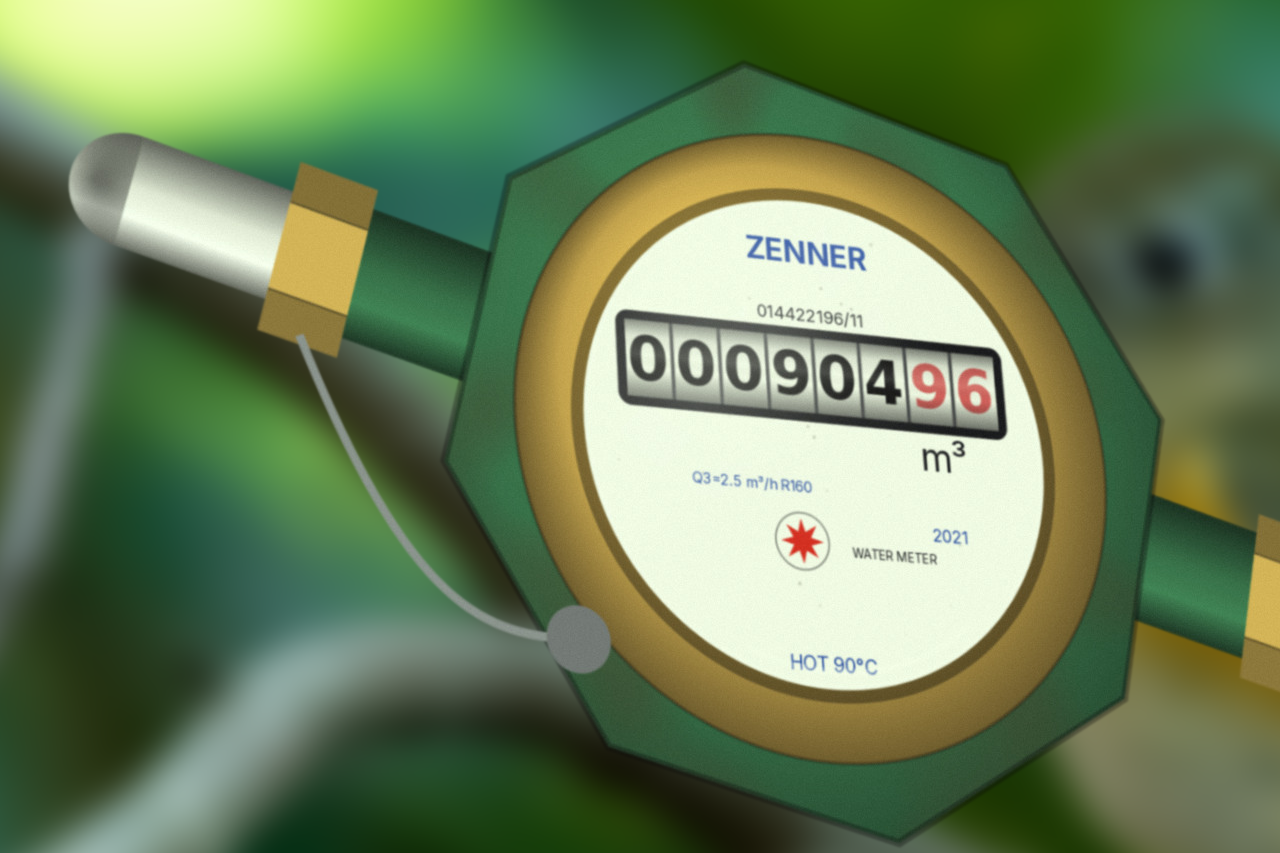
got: 904.96 m³
